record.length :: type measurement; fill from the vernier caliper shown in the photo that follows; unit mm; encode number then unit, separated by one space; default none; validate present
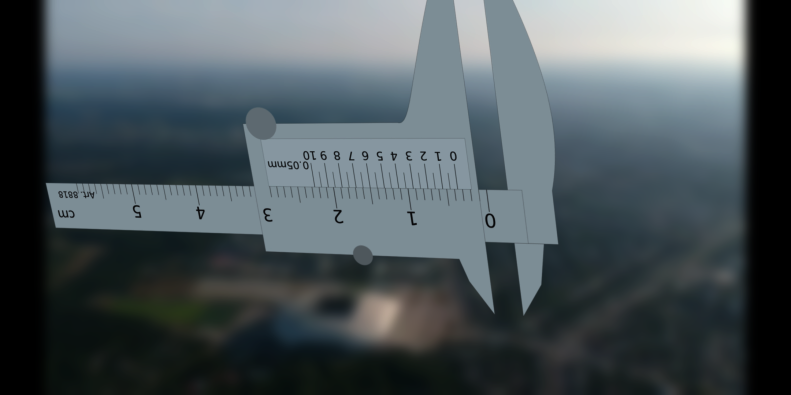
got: 3.6 mm
